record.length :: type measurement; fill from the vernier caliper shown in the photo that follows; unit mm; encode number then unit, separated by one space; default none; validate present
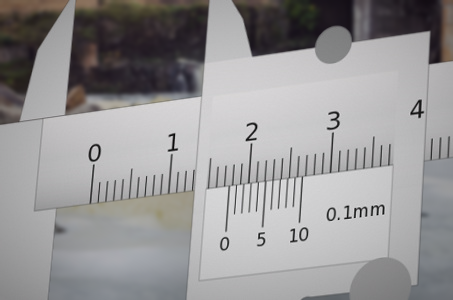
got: 17.6 mm
